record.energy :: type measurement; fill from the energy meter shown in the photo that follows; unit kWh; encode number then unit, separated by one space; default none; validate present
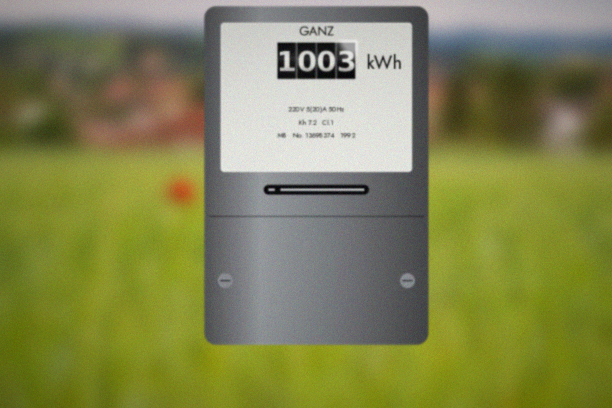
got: 1003 kWh
